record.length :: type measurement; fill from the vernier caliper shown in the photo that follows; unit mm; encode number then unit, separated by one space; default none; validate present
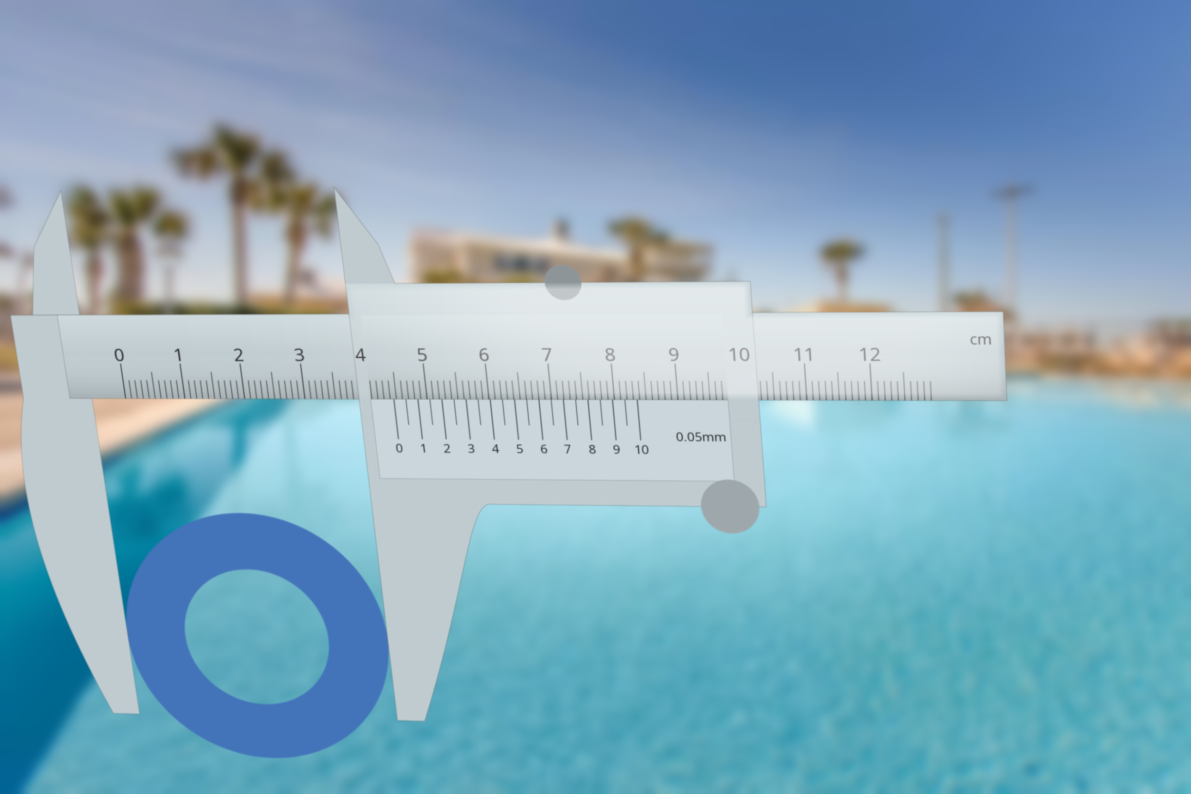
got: 44.6 mm
